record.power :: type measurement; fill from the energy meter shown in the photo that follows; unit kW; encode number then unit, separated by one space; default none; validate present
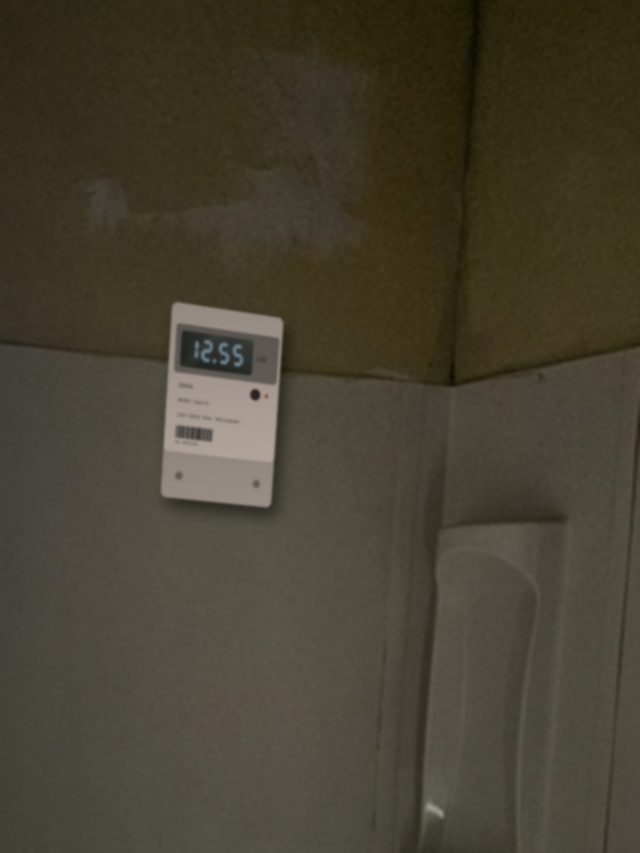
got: 12.55 kW
